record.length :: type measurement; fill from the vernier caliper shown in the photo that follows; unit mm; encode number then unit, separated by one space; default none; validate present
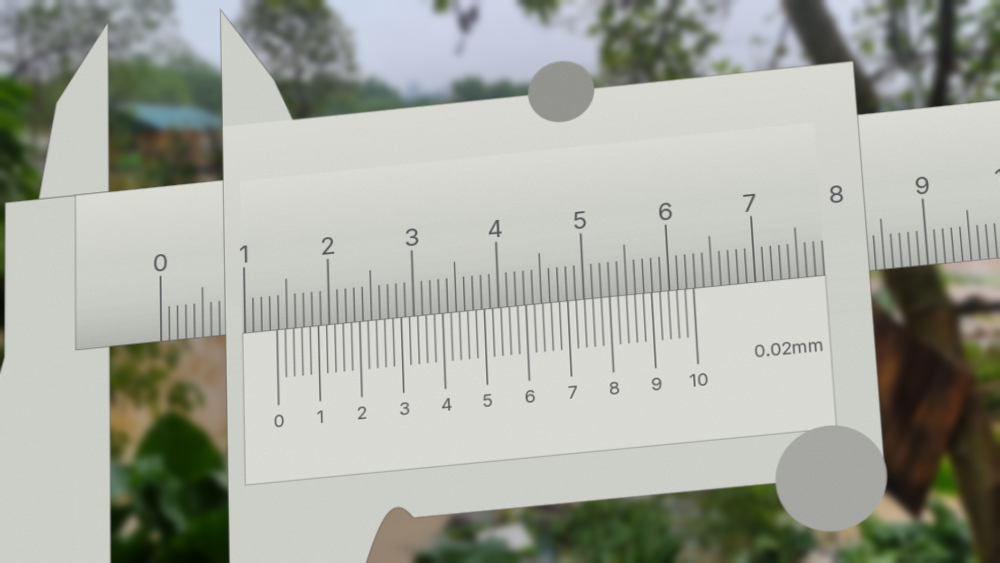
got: 13.8 mm
